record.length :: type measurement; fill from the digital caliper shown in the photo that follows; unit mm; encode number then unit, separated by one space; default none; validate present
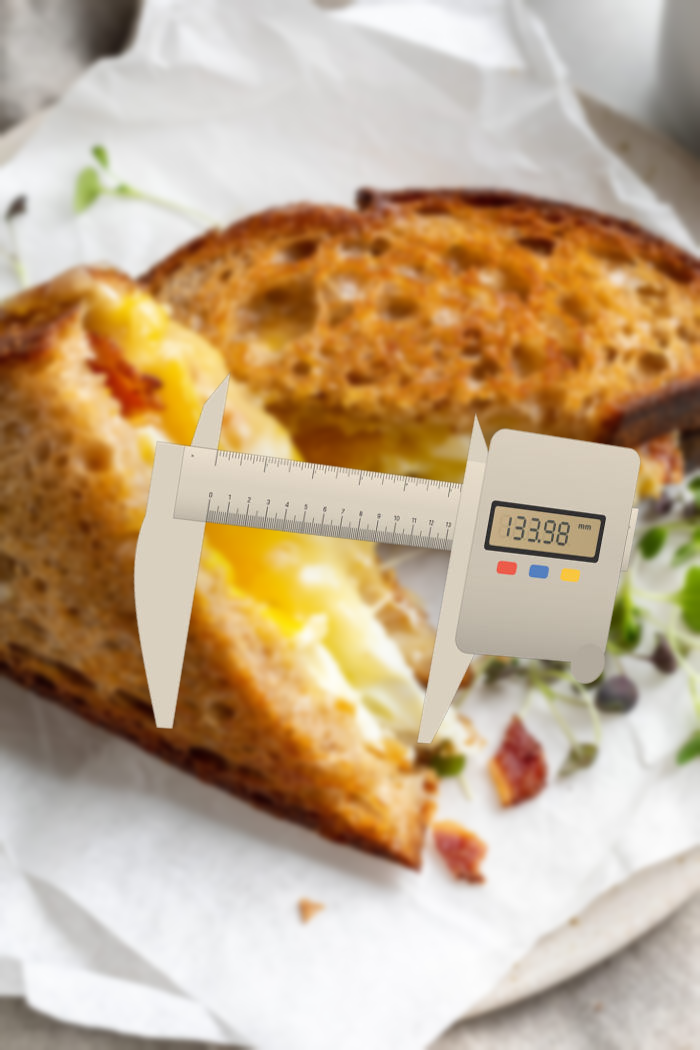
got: 133.98 mm
